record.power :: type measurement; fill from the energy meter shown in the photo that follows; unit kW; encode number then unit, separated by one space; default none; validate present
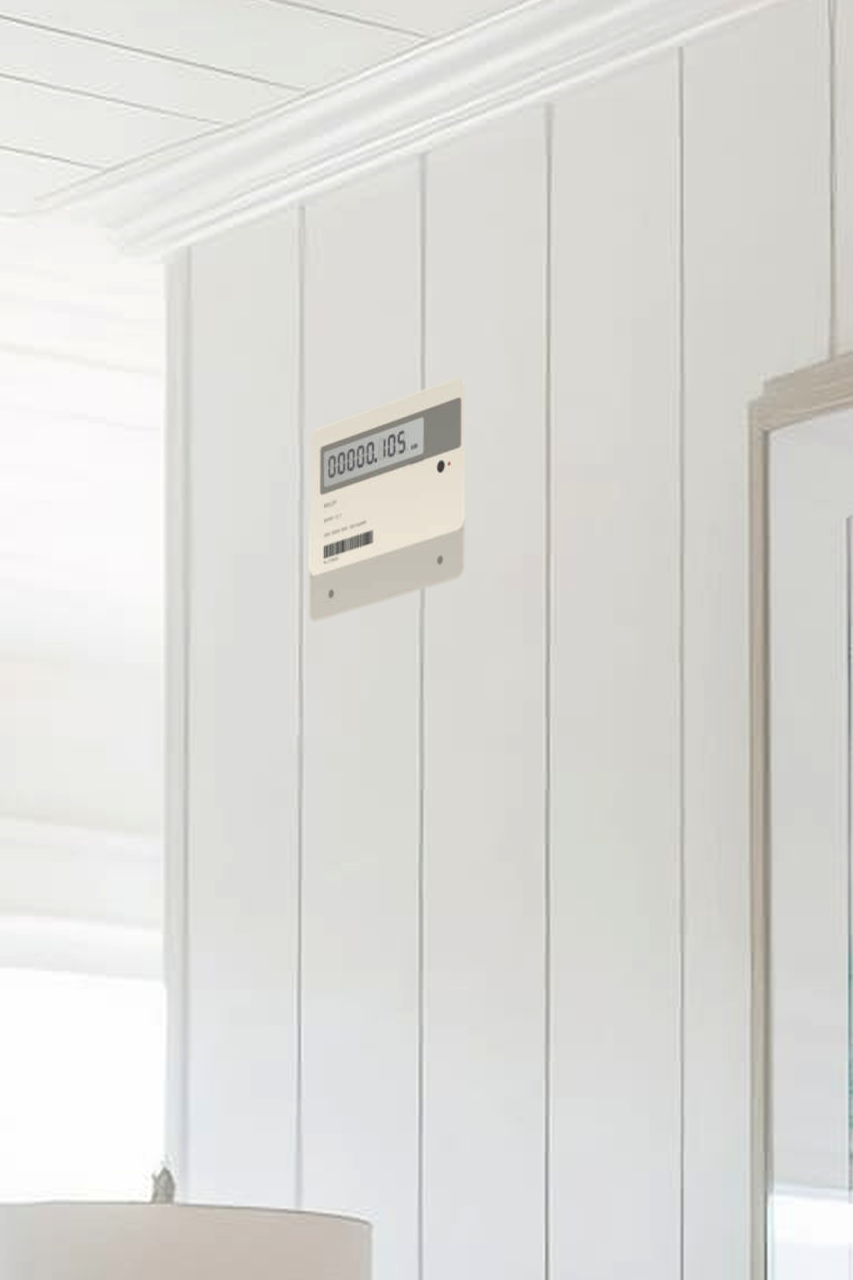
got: 0.105 kW
